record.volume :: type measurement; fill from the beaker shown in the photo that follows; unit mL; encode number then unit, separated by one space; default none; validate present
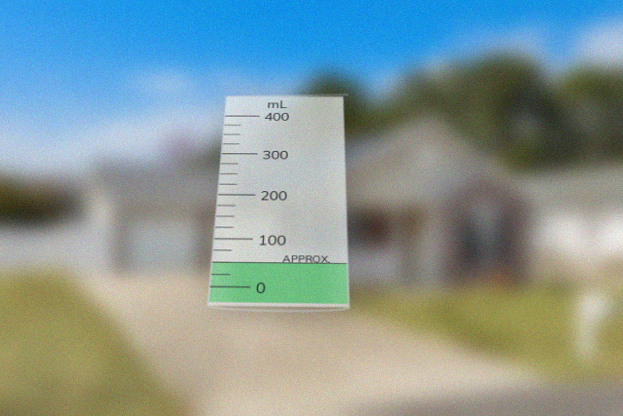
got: 50 mL
